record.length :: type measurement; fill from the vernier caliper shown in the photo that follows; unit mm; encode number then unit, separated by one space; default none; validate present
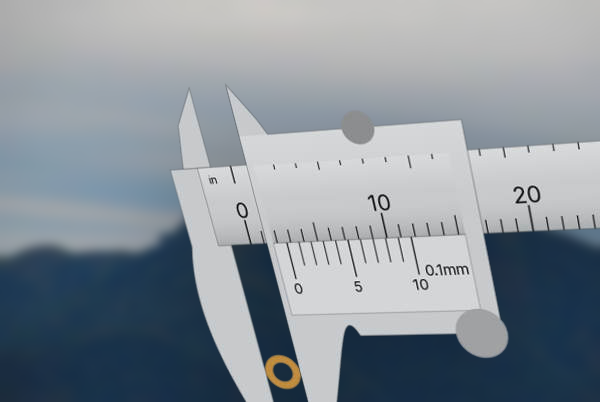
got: 2.7 mm
